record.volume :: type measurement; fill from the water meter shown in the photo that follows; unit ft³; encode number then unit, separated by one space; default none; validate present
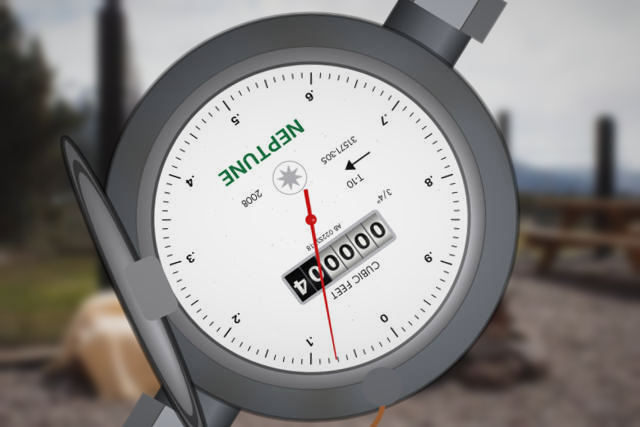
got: 4.07 ft³
